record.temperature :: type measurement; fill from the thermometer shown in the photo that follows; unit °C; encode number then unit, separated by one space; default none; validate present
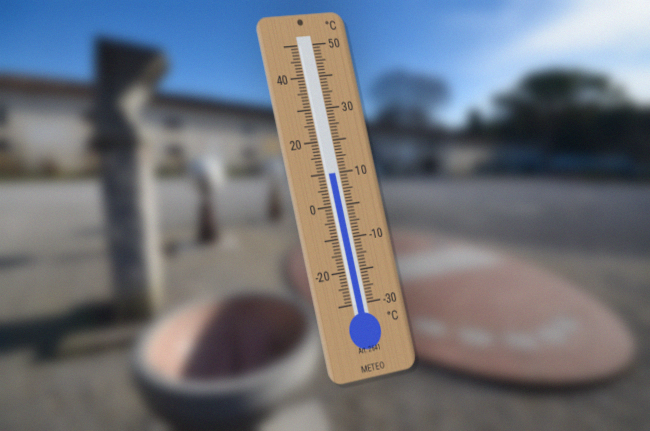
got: 10 °C
